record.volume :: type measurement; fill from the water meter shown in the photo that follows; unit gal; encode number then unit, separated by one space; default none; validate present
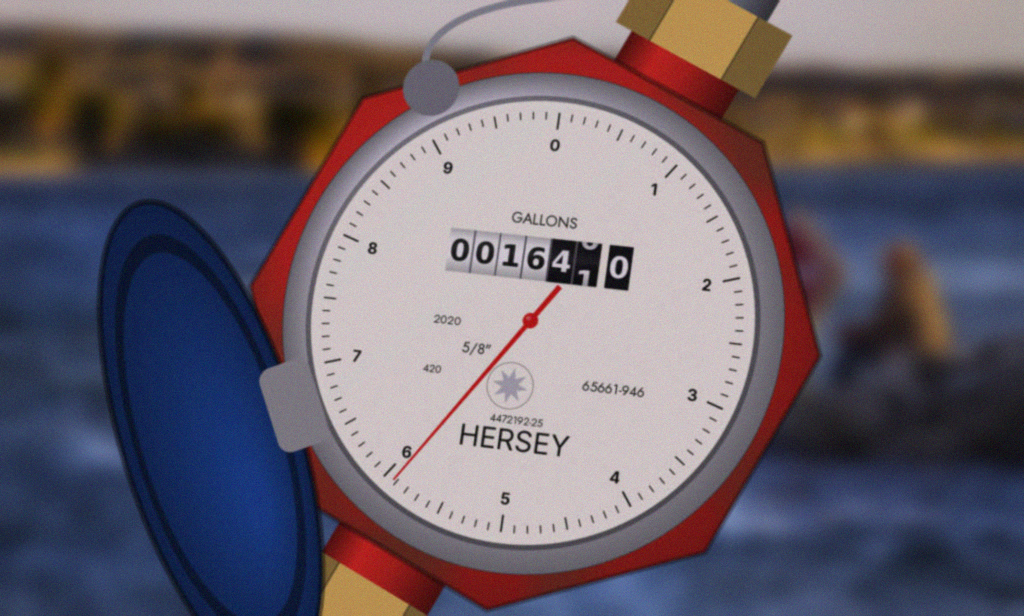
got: 16405.9 gal
